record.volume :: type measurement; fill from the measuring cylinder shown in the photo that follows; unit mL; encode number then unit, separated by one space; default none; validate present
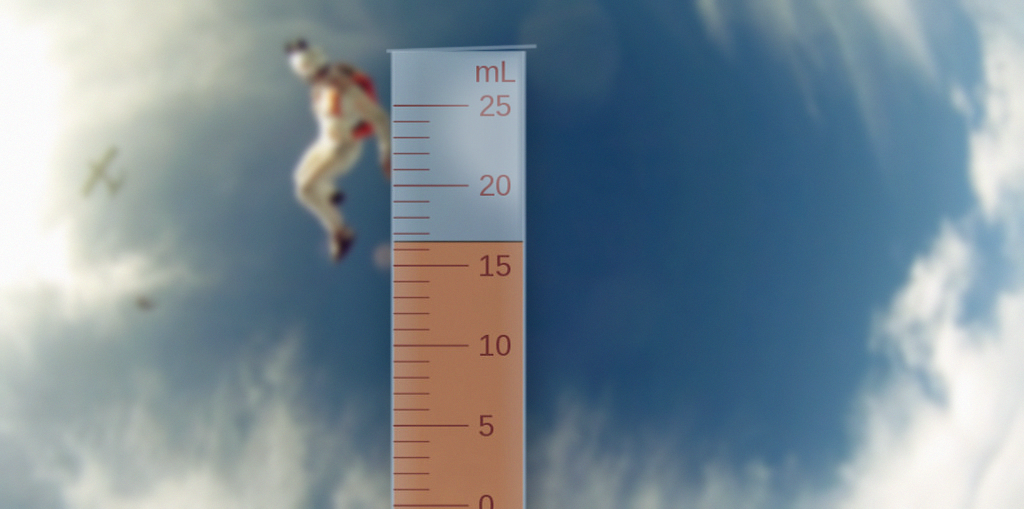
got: 16.5 mL
